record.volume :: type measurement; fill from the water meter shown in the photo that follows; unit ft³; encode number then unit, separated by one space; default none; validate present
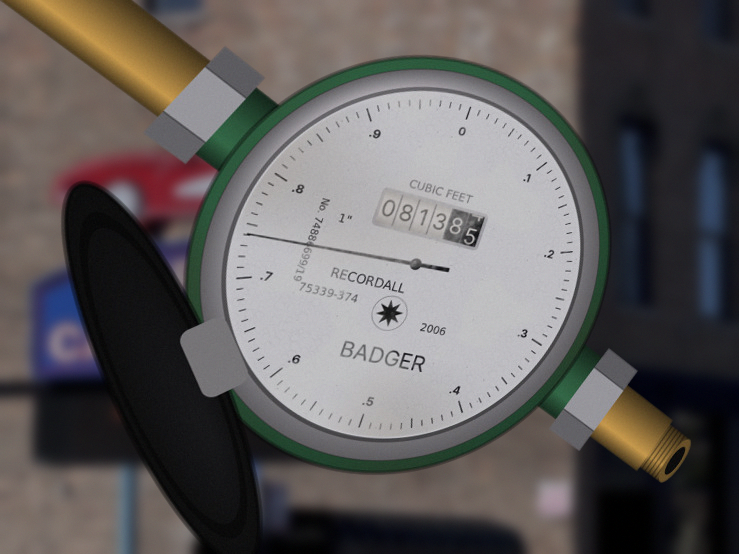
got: 81384.74 ft³
